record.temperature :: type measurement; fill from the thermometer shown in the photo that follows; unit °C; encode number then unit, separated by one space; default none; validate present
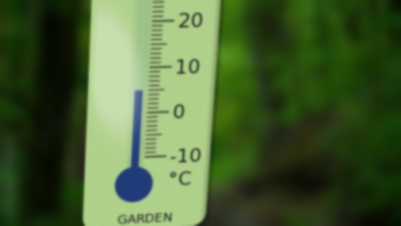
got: 5 °C
